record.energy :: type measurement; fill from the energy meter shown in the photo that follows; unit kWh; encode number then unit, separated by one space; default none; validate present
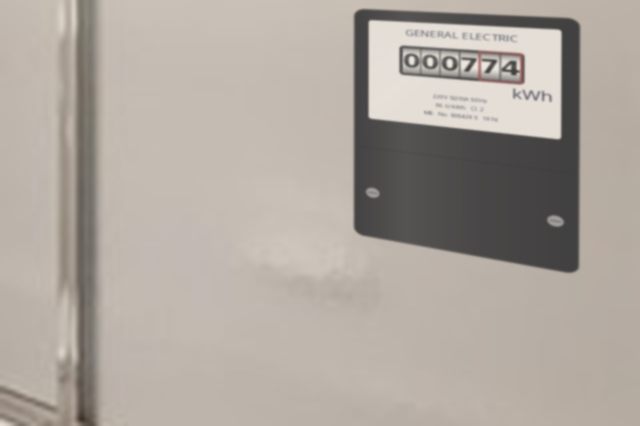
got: 7.74 kWh
